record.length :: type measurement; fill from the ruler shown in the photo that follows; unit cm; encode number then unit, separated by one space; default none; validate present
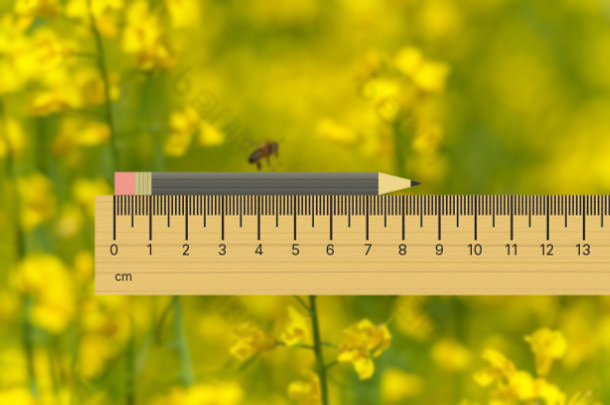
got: 8.5 cm
